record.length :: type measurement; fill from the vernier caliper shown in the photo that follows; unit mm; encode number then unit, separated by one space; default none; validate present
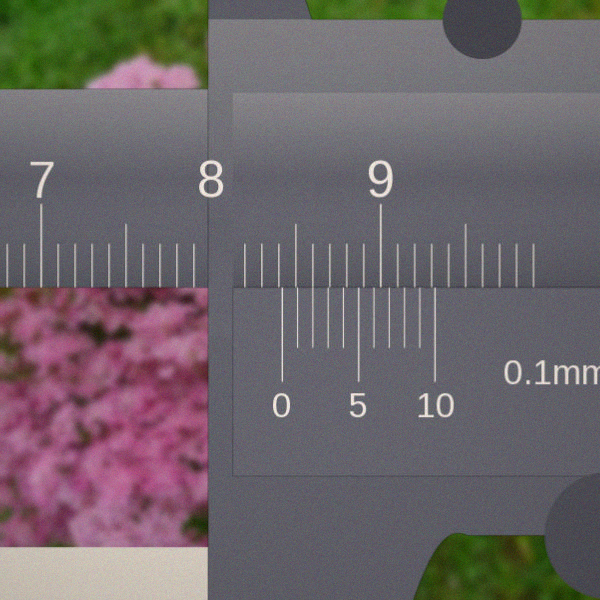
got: 84.2 mm
